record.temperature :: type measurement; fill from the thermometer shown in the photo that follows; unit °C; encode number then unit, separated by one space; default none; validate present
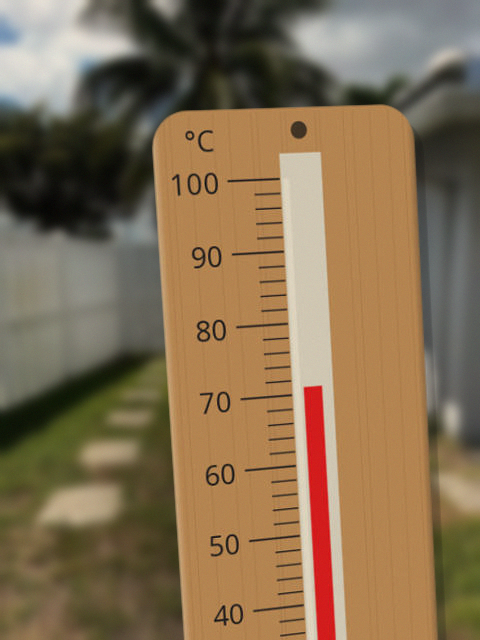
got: 71 °C
